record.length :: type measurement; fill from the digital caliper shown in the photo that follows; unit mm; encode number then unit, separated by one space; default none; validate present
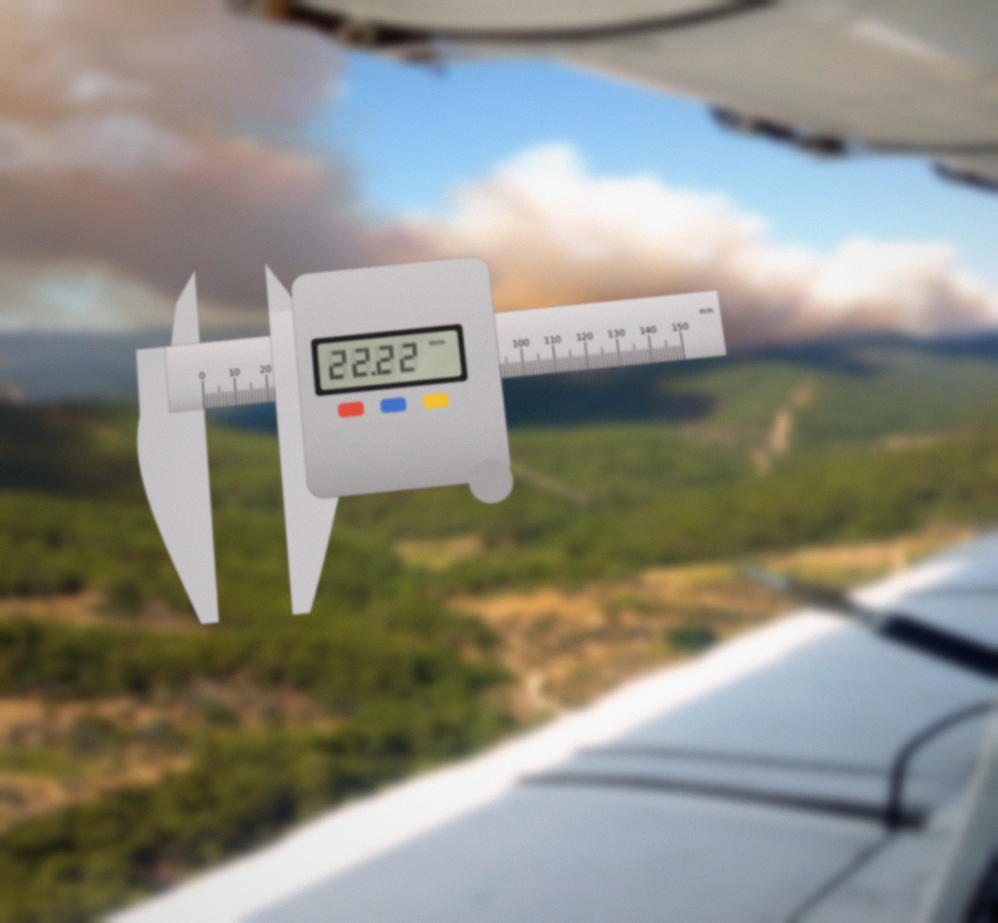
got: 22.22 mm
